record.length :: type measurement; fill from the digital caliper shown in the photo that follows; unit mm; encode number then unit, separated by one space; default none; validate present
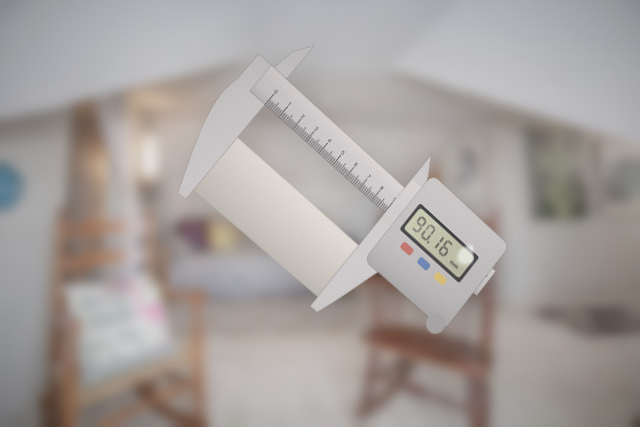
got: 90.16 mm
